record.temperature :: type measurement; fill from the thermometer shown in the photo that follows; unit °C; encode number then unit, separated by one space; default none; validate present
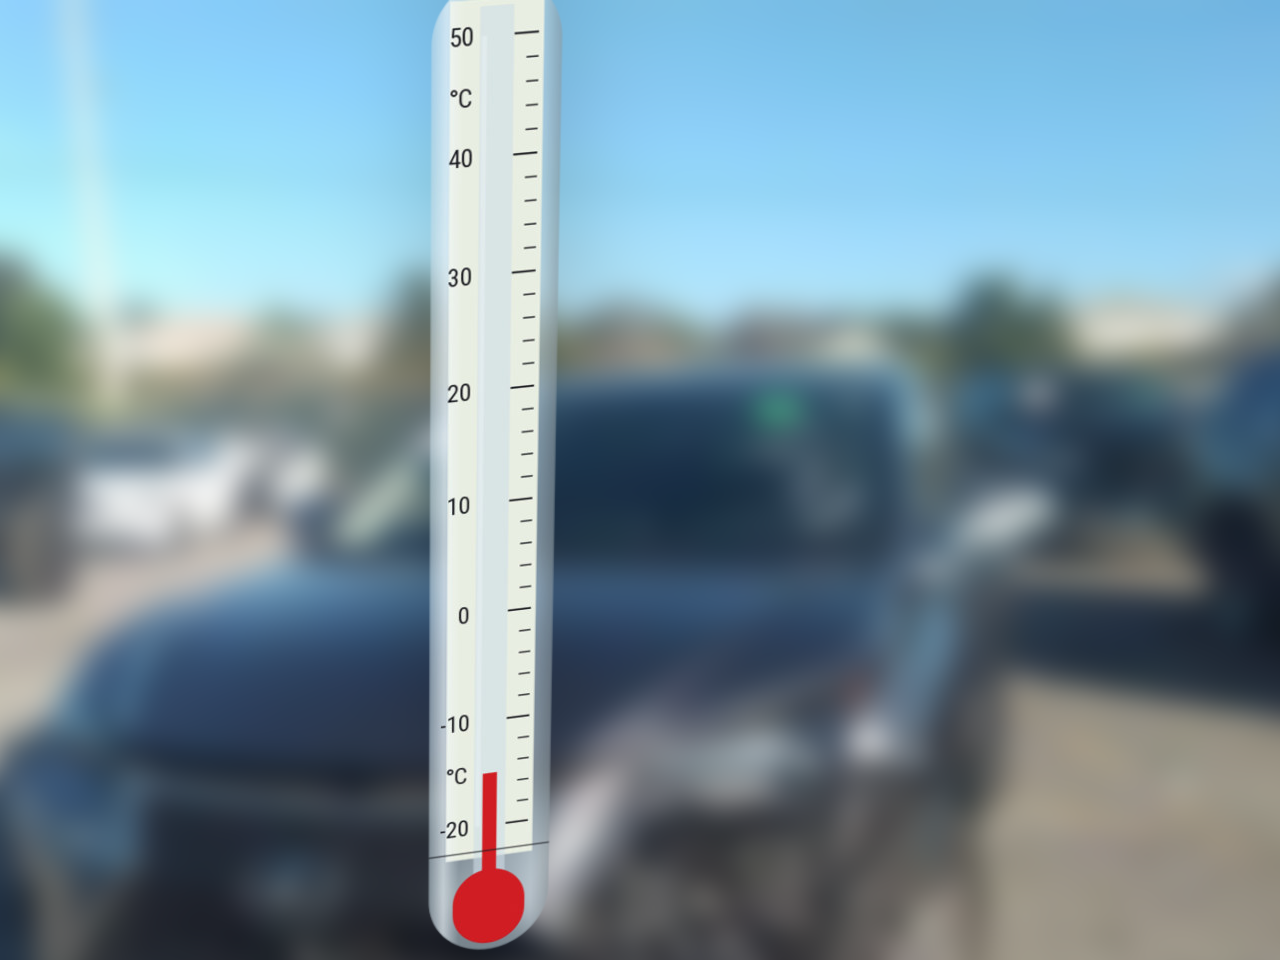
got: -15 °C
